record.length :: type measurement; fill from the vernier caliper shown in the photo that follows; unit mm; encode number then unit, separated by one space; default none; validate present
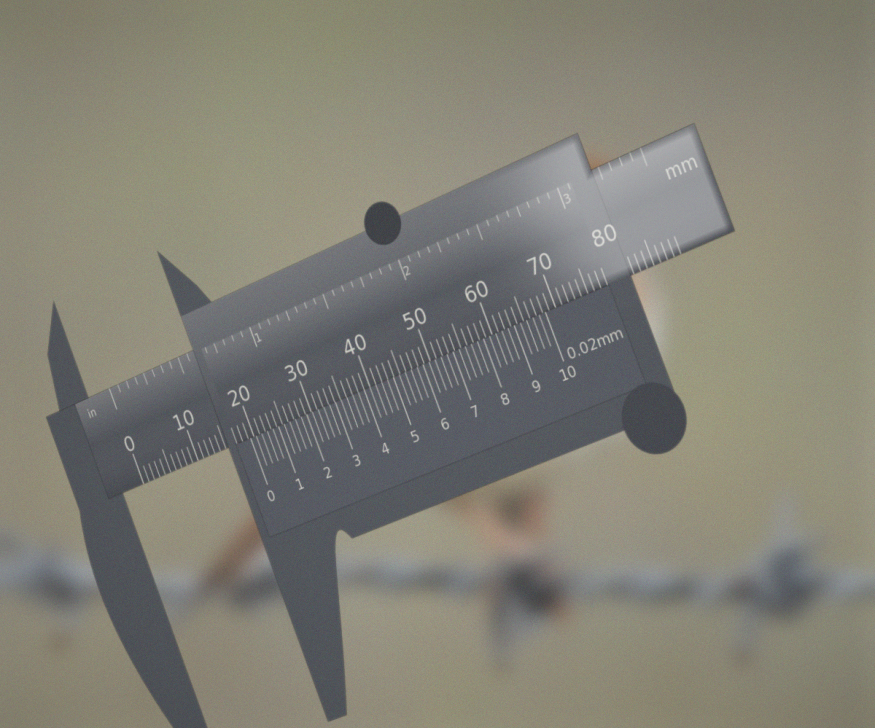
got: 19.4 mm
